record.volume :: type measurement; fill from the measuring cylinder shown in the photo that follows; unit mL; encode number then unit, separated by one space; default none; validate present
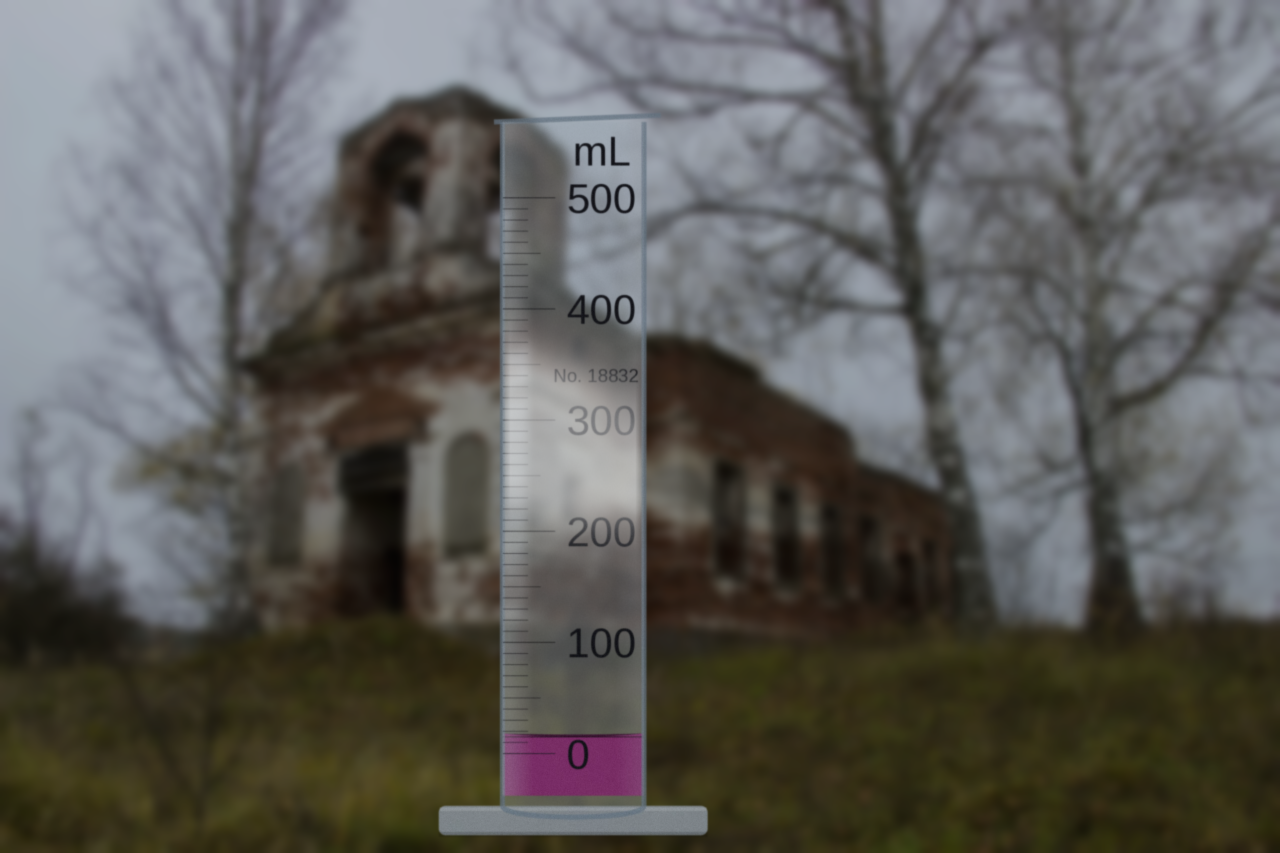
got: 15 mL
